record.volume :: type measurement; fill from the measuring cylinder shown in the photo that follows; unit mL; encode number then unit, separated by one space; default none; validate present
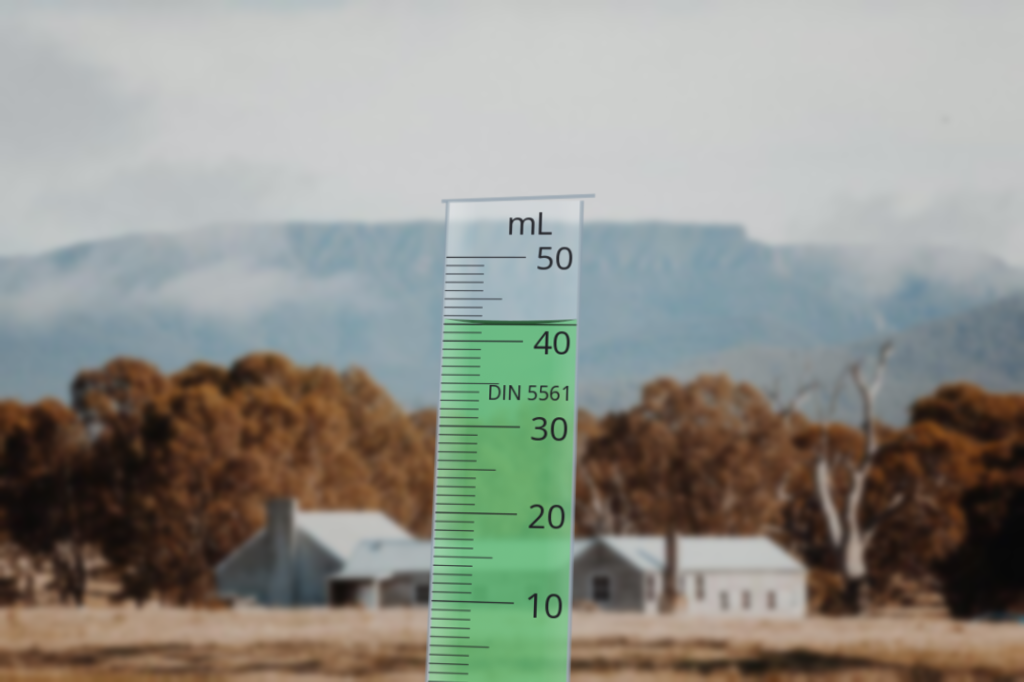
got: 42 mL
